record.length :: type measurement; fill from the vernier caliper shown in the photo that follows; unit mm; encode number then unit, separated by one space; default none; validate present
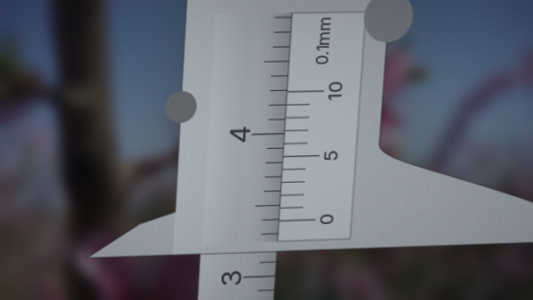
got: 33.9 mm
